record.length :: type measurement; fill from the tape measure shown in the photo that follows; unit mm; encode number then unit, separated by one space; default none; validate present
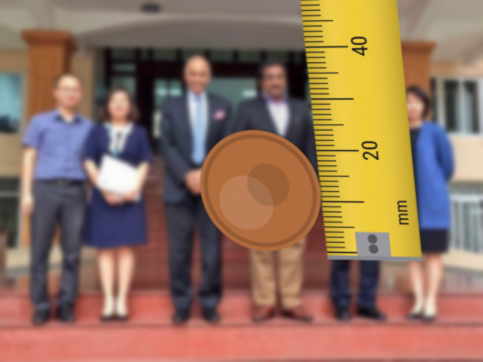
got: 24 mm
